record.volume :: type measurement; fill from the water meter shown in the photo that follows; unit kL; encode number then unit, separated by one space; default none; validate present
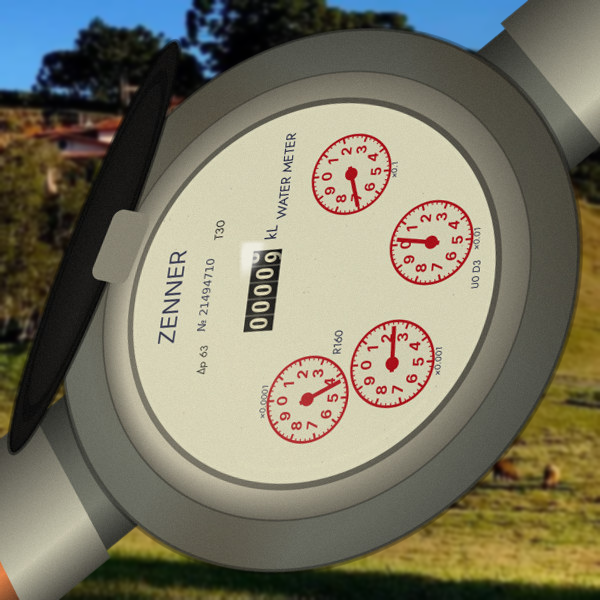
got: 8.7024 kL
